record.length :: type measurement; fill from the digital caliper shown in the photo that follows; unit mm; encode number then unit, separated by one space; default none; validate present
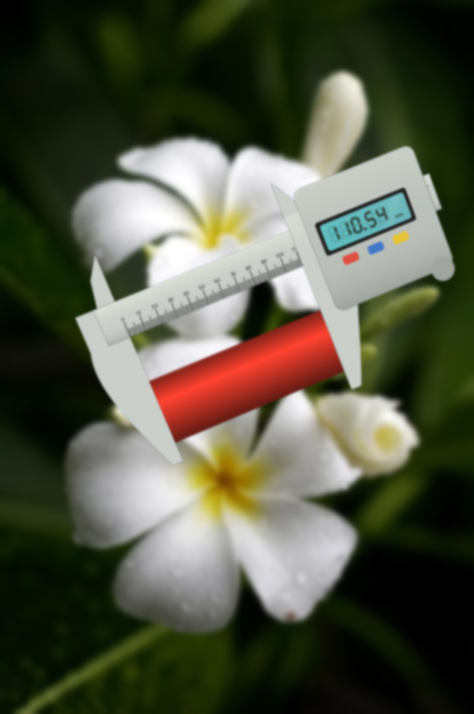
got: 110.54 mm
